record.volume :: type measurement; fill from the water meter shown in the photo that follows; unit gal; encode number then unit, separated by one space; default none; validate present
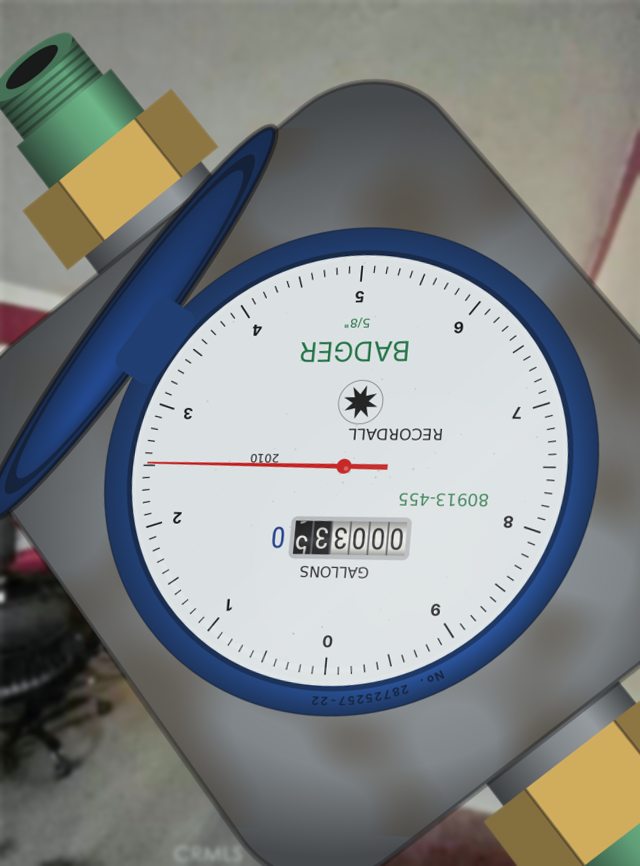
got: 3352.5 gal
